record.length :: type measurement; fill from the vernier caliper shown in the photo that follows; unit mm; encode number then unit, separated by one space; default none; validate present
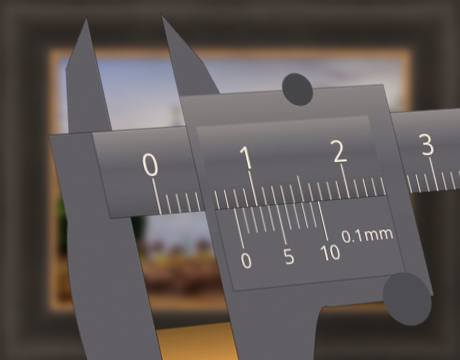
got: 7.6 mm
